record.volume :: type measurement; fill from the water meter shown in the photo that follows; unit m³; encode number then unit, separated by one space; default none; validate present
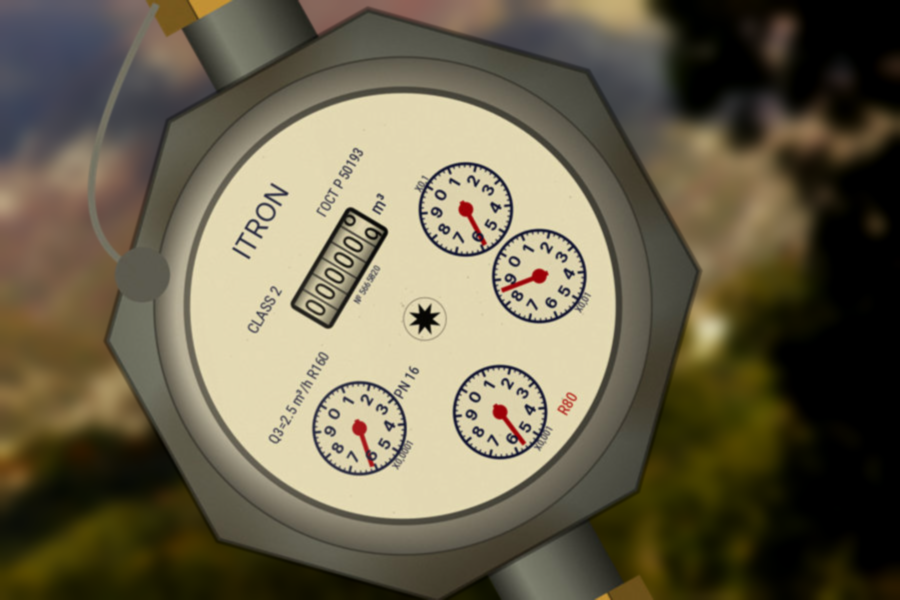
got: 8.5856 m³
